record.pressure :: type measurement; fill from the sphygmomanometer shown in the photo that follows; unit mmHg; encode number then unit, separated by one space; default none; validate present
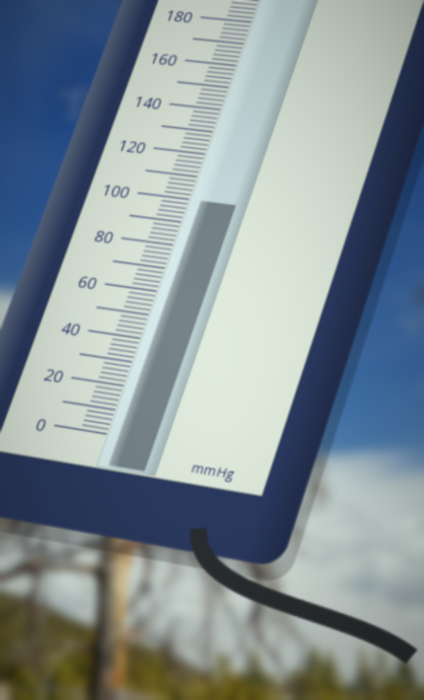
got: 100 mmHg
